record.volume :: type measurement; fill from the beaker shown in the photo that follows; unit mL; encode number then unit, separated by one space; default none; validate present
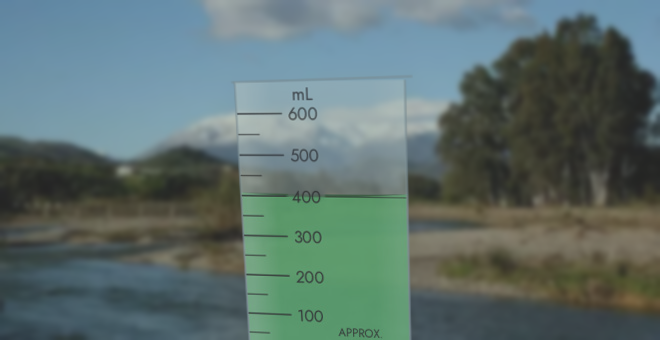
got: 400 mL
